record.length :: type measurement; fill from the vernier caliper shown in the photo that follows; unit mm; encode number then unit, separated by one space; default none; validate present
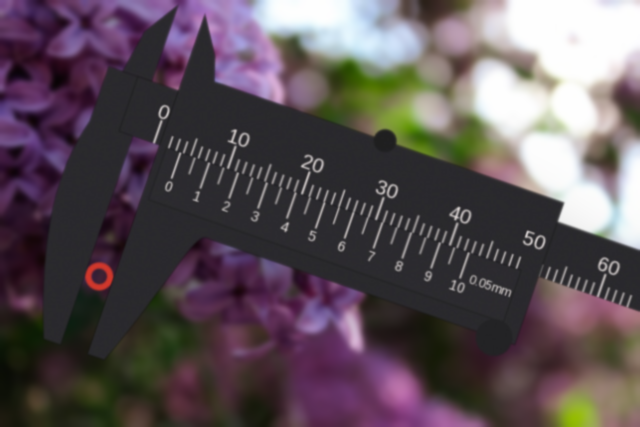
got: 3.6 mm
